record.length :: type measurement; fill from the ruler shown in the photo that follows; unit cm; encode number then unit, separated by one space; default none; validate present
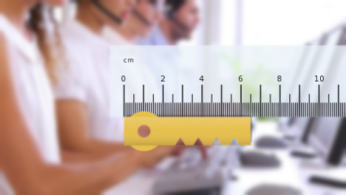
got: 6.5 cm
